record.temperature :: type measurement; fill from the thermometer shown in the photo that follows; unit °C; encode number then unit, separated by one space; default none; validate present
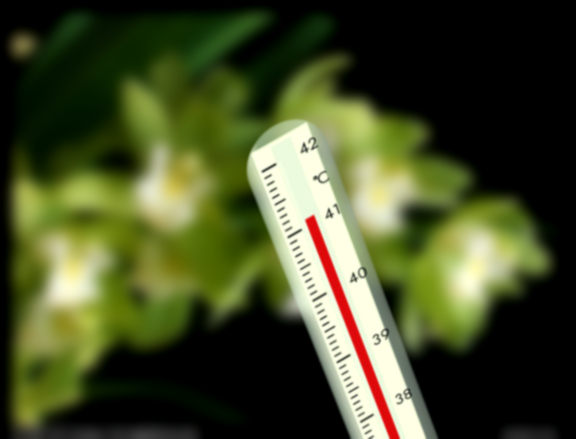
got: 41.1 °C
